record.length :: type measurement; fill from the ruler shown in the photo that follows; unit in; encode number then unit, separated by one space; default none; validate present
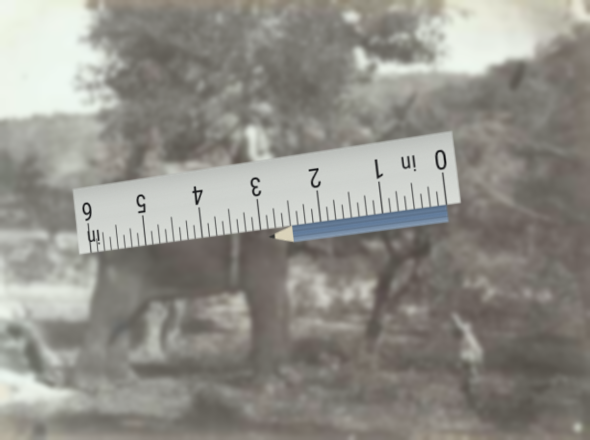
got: 2.875 in
